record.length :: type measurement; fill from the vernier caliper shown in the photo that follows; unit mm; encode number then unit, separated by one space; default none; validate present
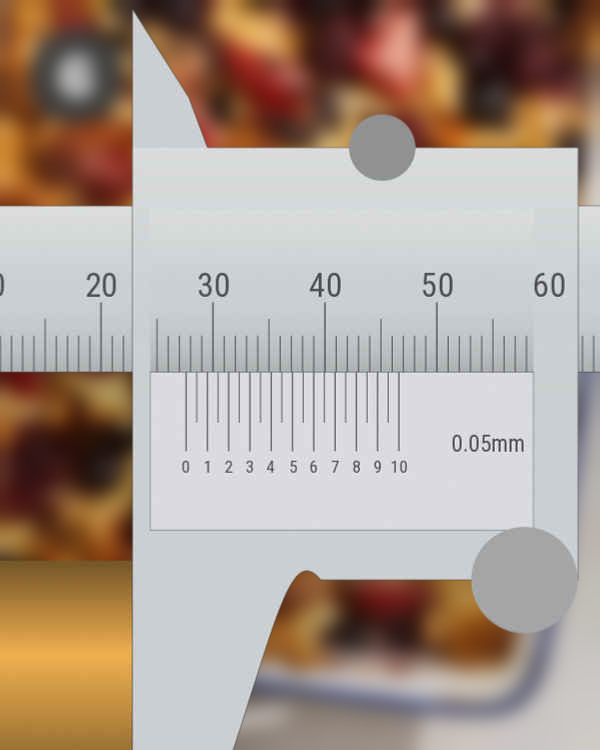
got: 27.6 mm
